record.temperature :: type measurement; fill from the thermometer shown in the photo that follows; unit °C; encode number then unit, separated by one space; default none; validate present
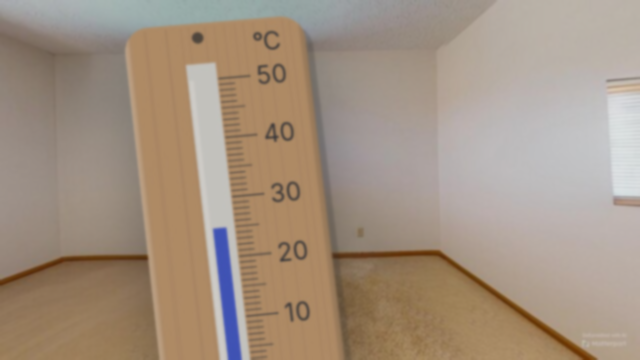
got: 25 °C
